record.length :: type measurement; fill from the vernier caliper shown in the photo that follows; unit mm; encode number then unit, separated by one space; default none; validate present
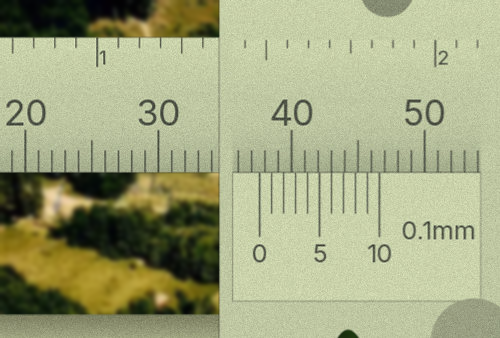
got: 37.6 mm
